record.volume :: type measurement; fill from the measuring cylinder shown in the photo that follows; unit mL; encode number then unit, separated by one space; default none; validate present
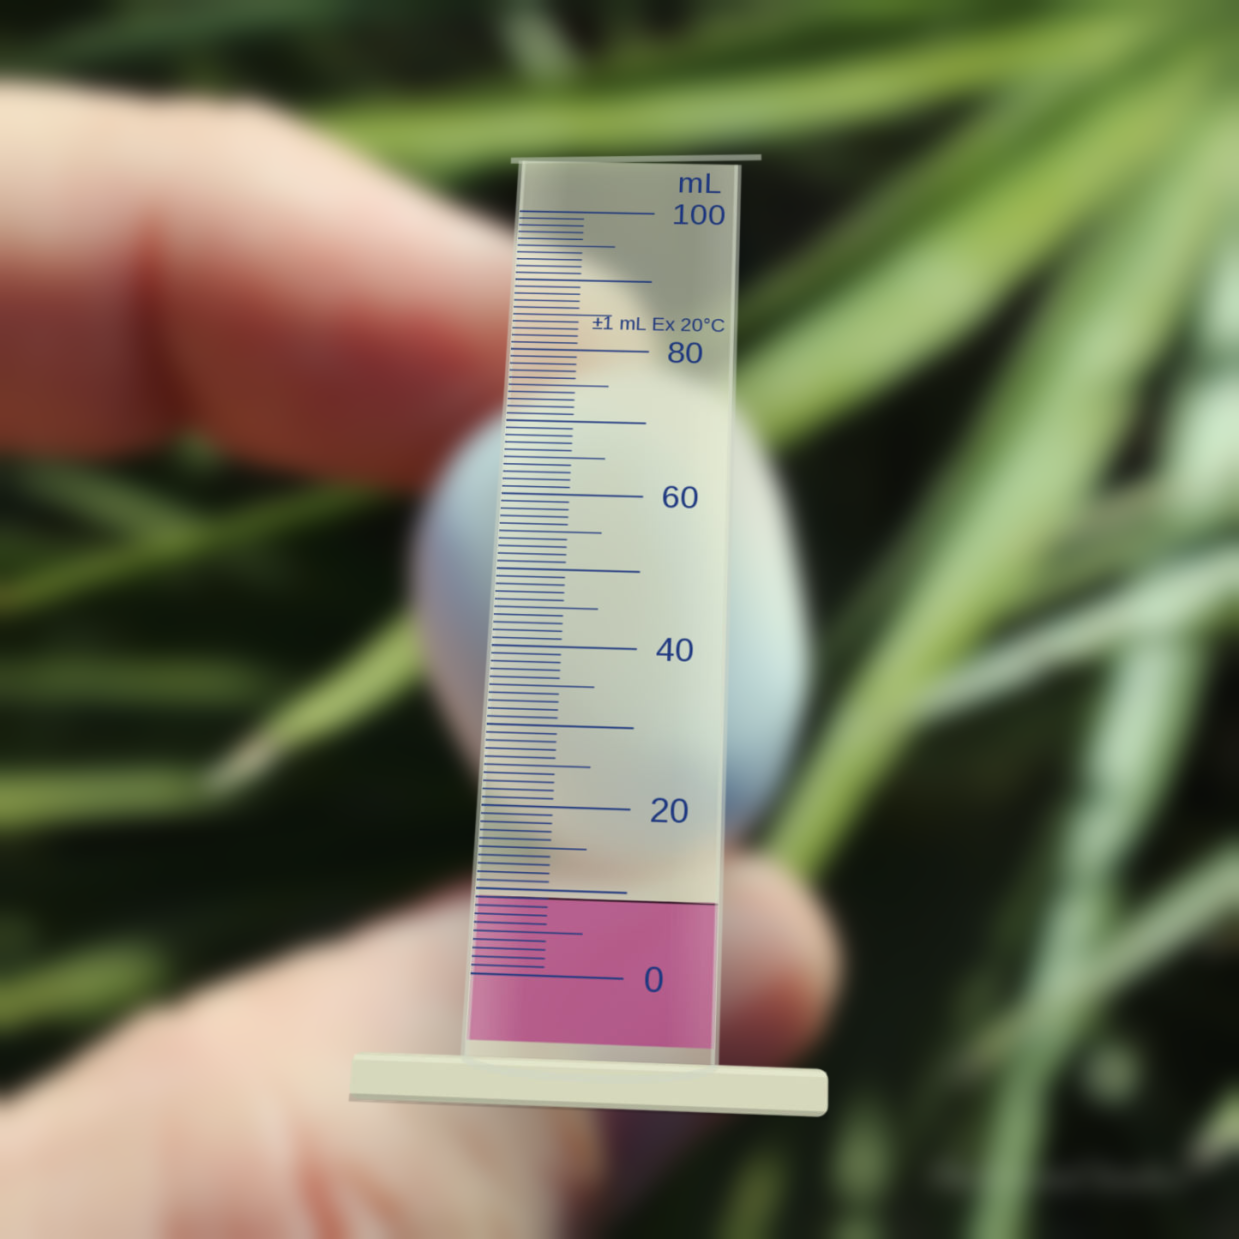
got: 9 mL
